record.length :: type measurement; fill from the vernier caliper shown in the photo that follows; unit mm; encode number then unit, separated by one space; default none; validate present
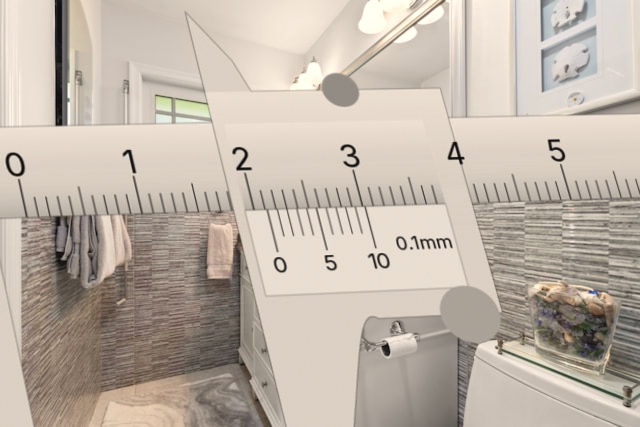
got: 21.2 mm
